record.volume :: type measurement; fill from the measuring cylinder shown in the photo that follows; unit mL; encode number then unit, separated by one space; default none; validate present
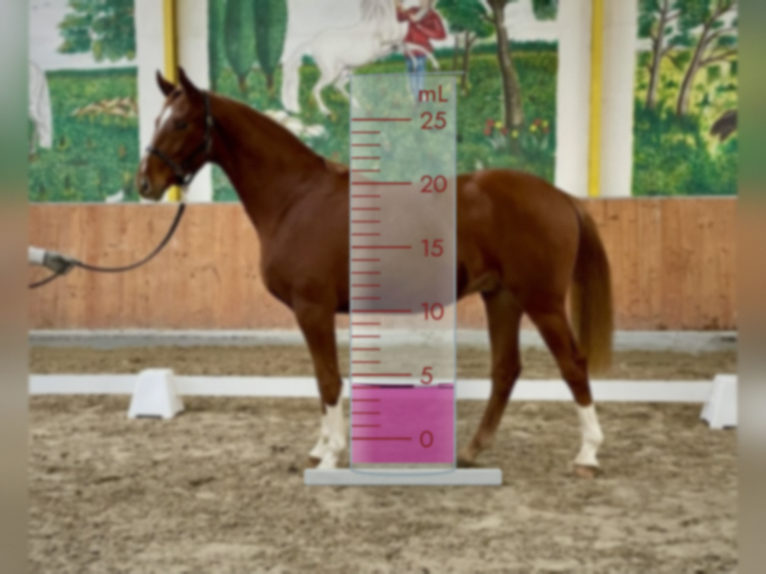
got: 4 mL
